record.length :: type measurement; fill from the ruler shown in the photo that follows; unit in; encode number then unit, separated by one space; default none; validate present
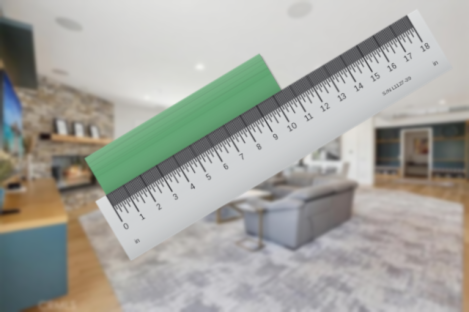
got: 10.5 in
